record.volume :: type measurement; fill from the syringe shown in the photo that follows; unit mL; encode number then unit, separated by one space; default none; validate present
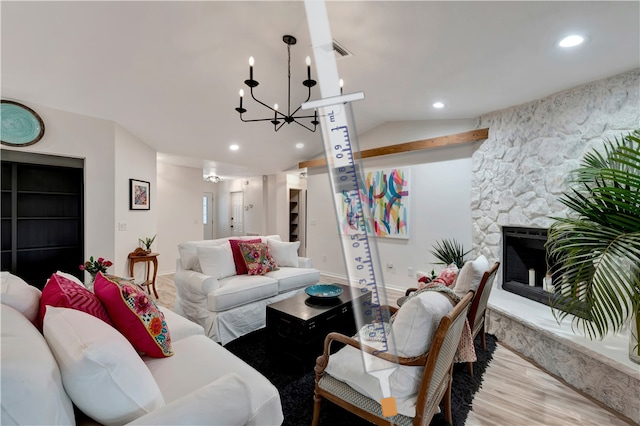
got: 0.72 mL
